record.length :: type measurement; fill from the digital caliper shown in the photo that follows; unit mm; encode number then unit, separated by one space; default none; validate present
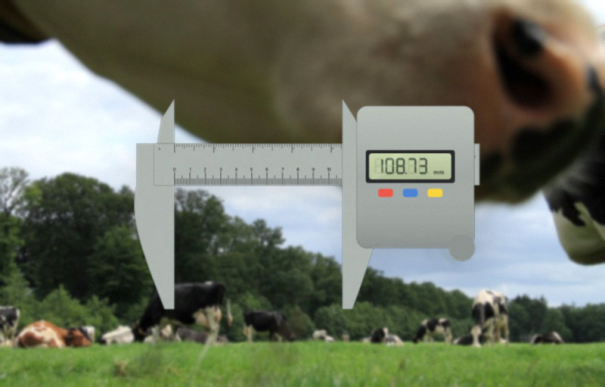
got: 108.73 mm
